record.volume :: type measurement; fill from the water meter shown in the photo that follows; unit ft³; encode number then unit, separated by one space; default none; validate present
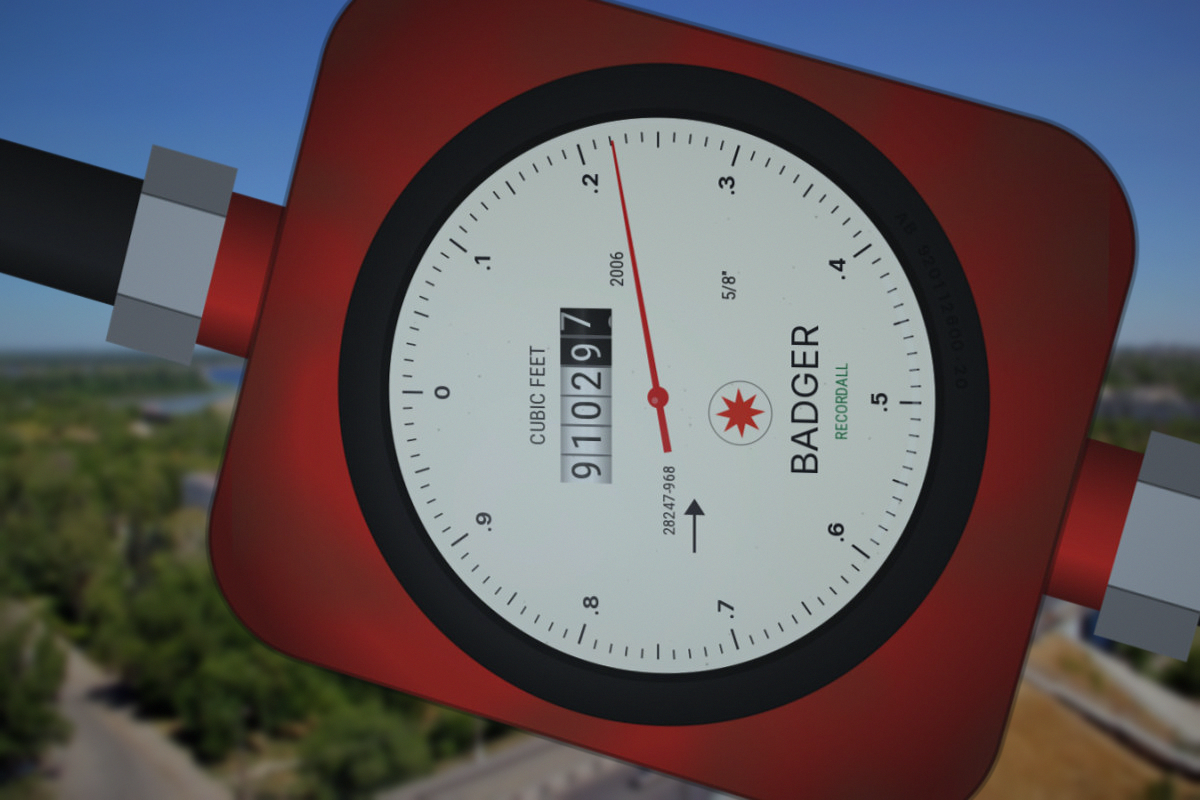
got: 910297.22 ft³
